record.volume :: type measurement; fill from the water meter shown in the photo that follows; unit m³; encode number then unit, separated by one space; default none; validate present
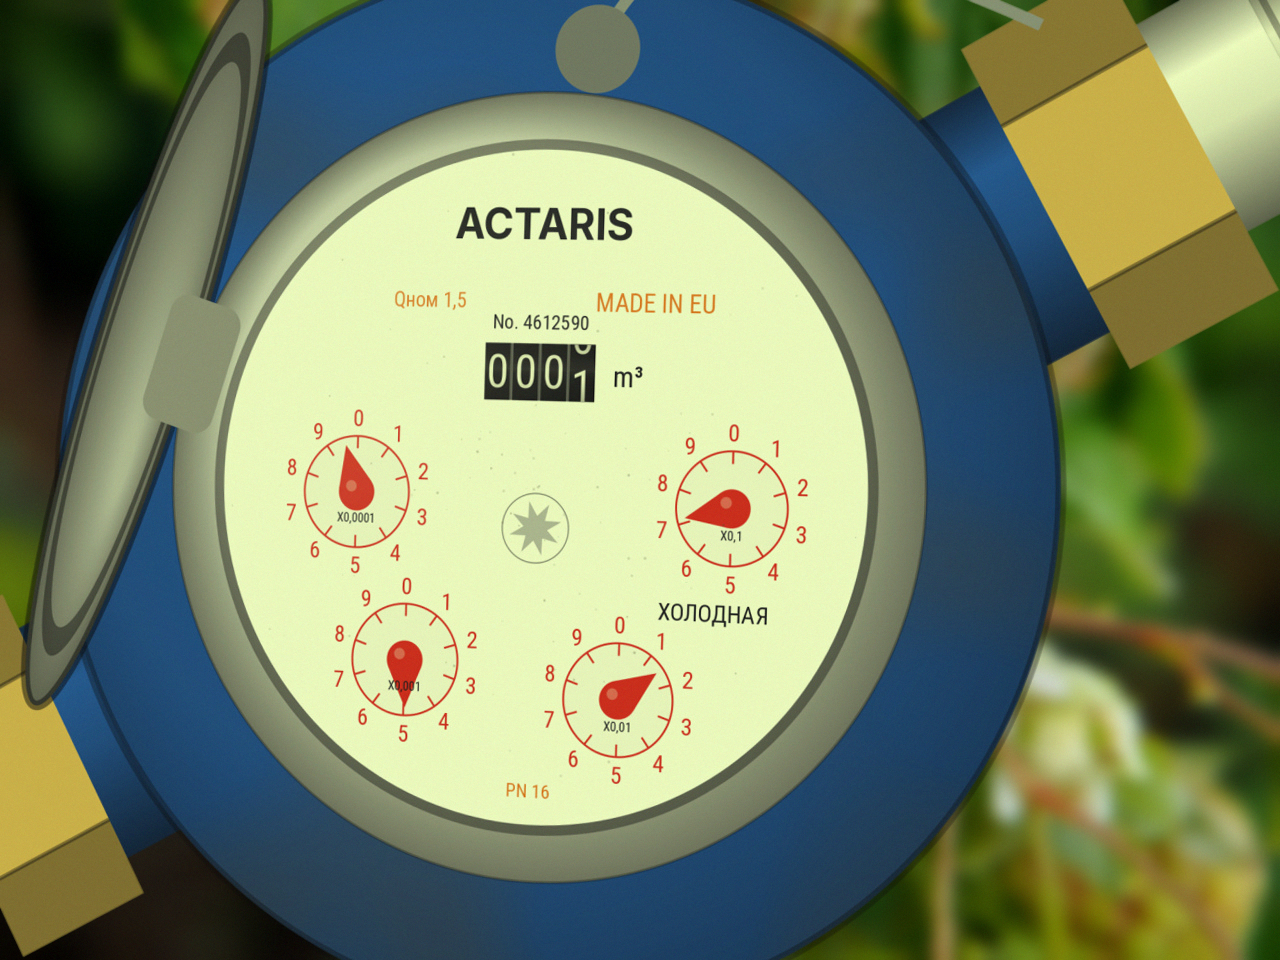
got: 0.7149 m³
